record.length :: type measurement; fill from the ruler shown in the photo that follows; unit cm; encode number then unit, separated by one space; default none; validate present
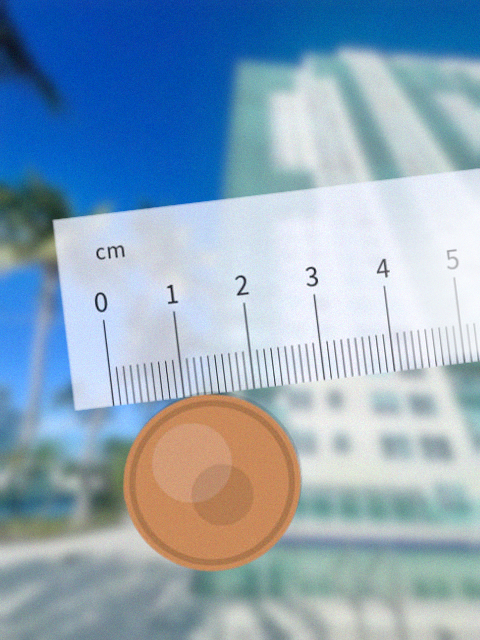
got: 2.5 cm
